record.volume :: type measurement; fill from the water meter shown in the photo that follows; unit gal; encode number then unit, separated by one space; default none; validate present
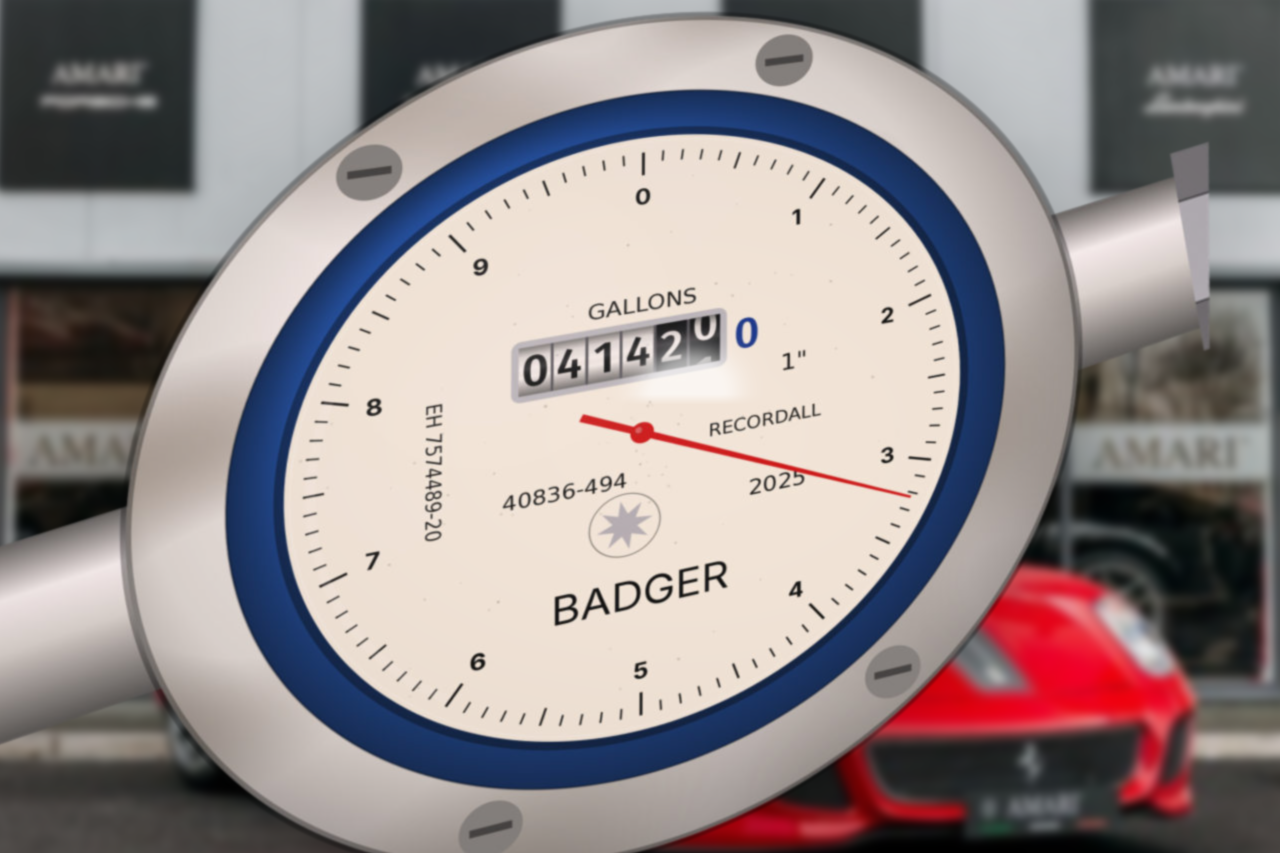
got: 414203.2 gal
